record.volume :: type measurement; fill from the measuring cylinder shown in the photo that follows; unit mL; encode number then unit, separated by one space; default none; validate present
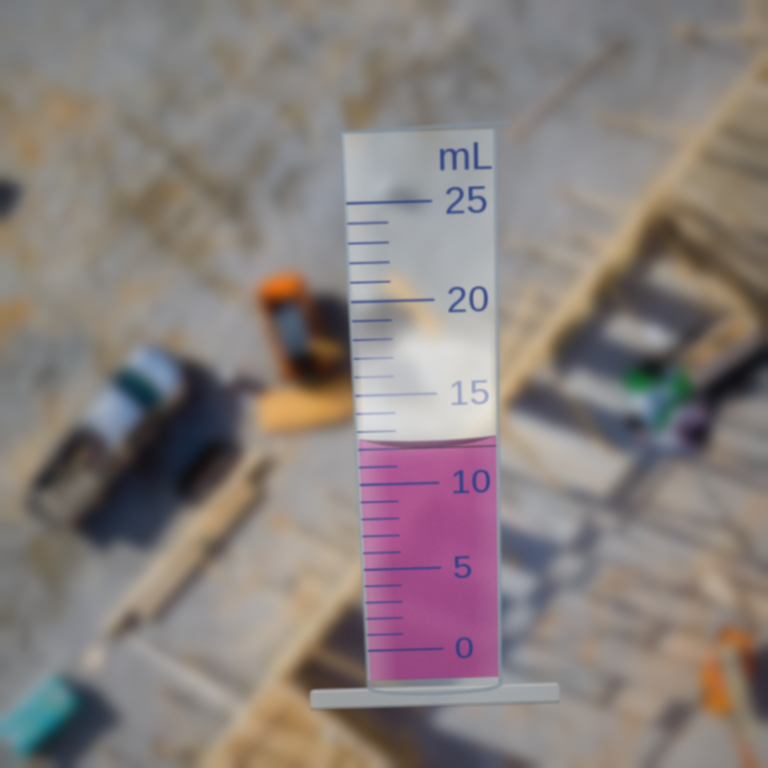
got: 12 mL
